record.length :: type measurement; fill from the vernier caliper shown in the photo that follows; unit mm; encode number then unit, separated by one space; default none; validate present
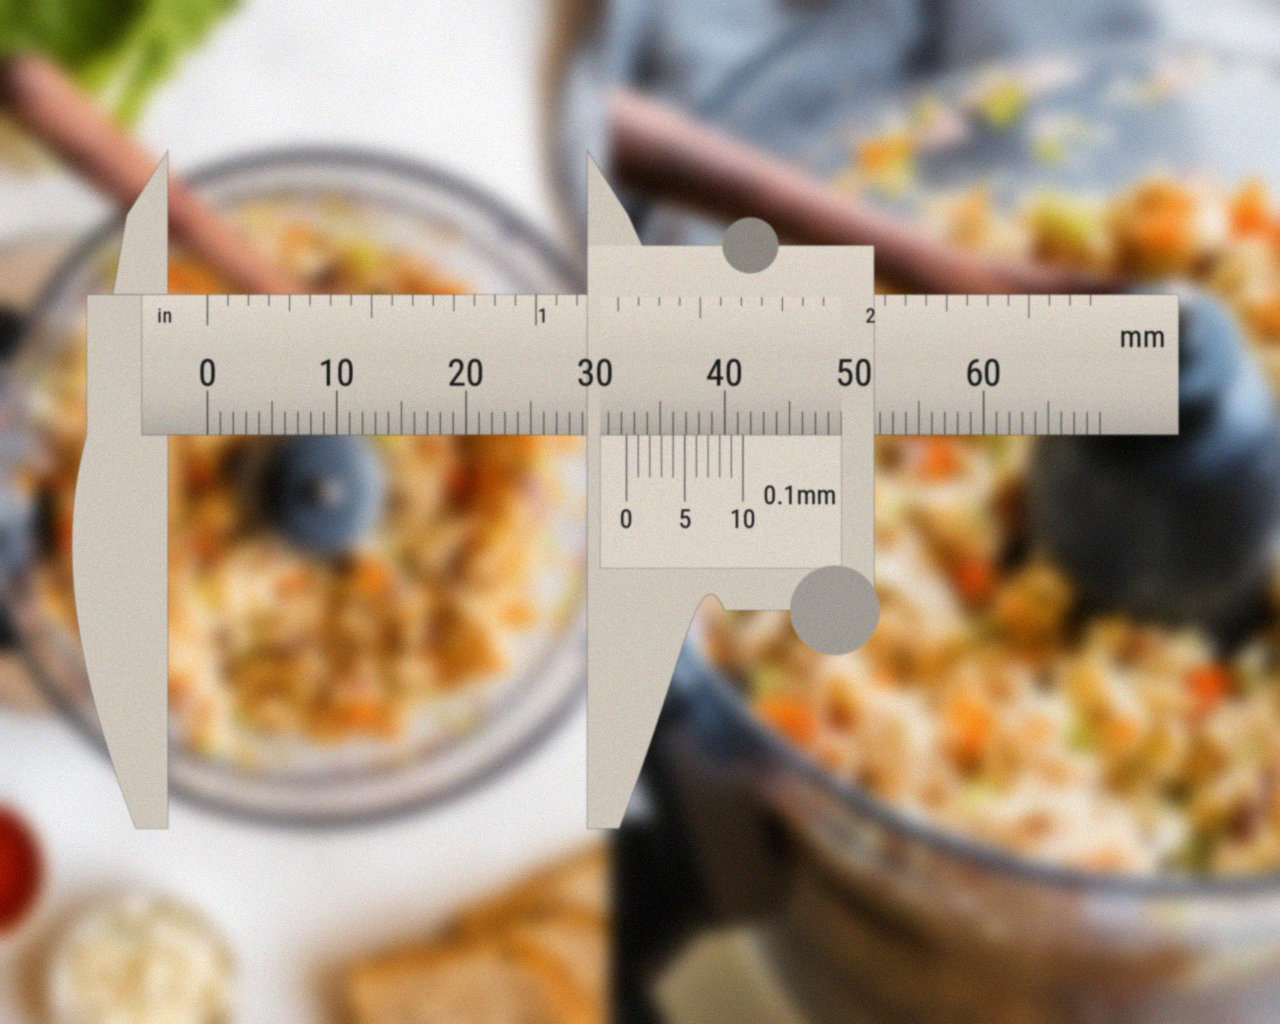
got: 32.4 mm
